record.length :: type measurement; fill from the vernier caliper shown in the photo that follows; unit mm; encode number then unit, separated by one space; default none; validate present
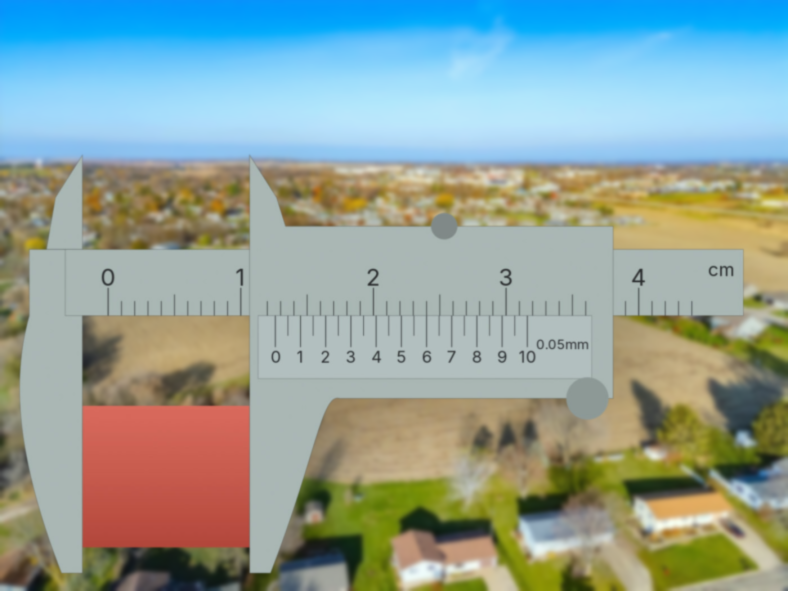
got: 12.6 mm
